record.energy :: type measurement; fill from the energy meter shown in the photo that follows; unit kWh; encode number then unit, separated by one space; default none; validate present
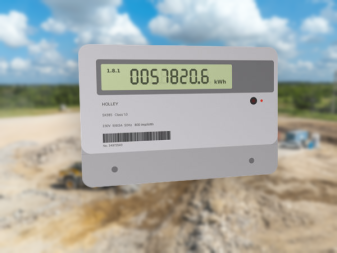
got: 57820.6 kWh
